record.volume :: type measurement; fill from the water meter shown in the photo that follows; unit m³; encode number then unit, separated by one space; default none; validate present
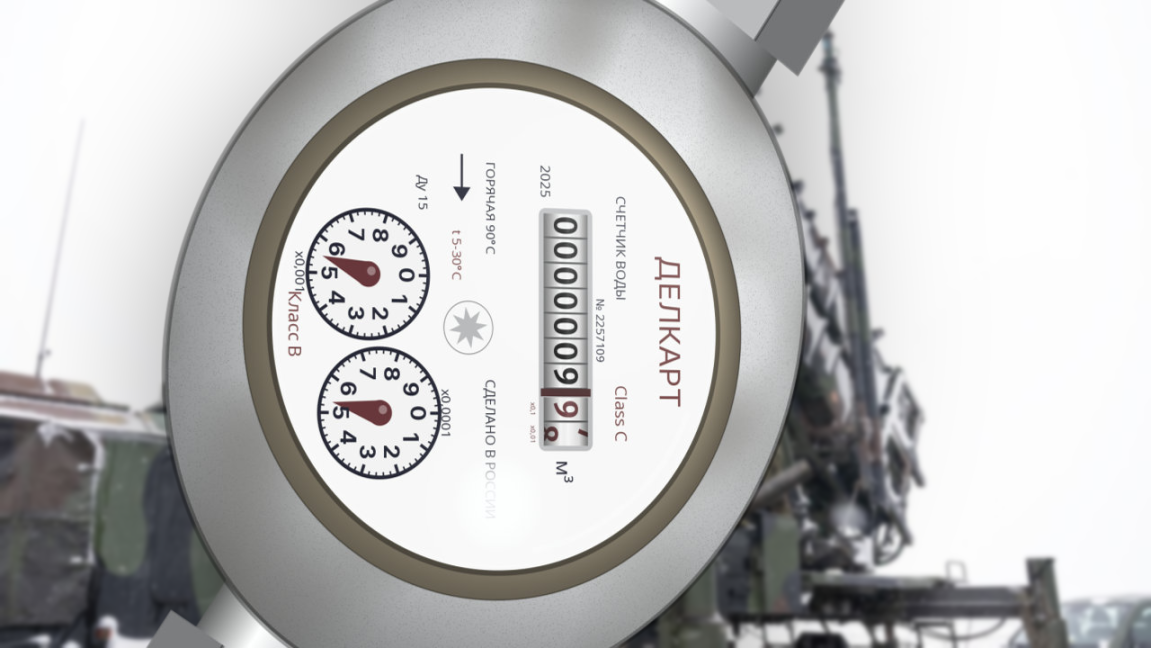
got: 9.9755 m³
